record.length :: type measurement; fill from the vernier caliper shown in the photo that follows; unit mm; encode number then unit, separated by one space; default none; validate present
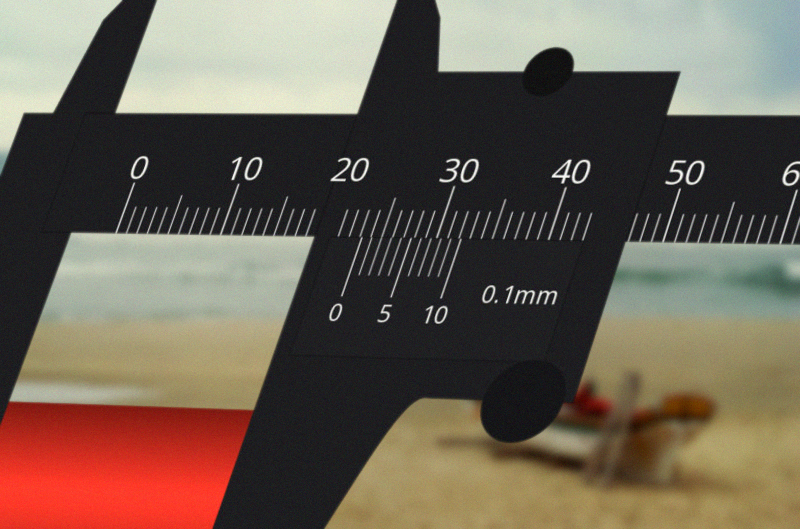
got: 23.2 mm
